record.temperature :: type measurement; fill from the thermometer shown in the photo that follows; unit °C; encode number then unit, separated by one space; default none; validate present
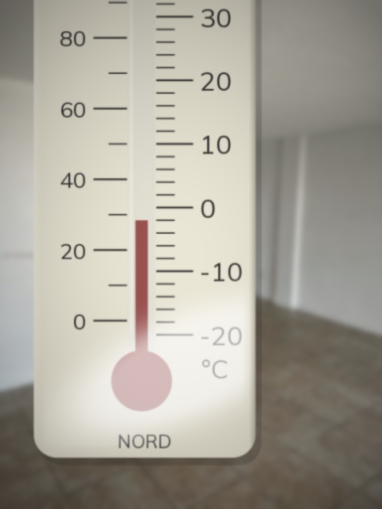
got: -2 °C
